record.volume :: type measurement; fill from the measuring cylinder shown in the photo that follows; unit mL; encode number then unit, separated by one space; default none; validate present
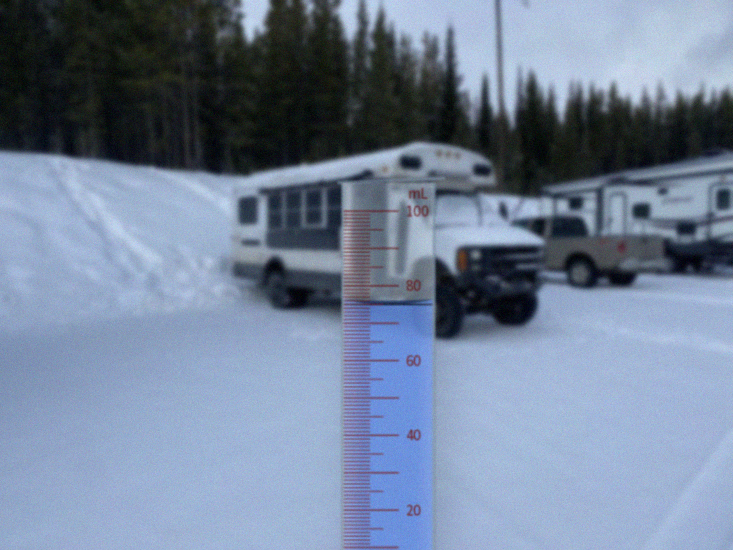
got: 75 mL
